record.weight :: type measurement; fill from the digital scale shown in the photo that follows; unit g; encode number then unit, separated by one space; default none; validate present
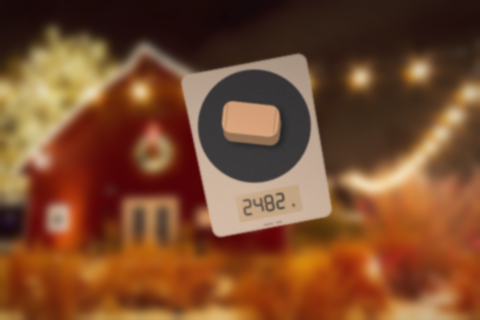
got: 2482 g
